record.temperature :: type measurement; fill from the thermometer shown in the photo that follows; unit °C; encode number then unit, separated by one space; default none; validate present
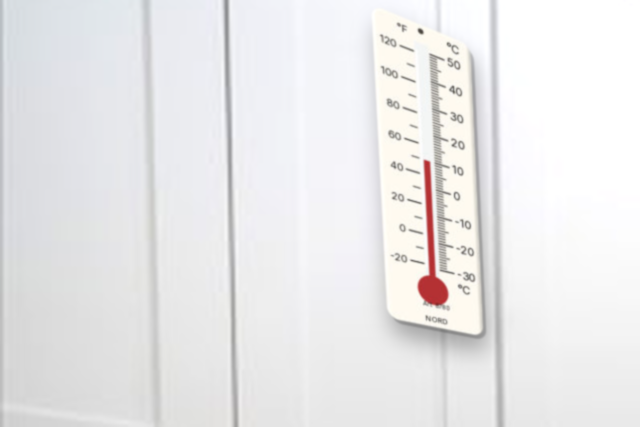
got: 10 °C
